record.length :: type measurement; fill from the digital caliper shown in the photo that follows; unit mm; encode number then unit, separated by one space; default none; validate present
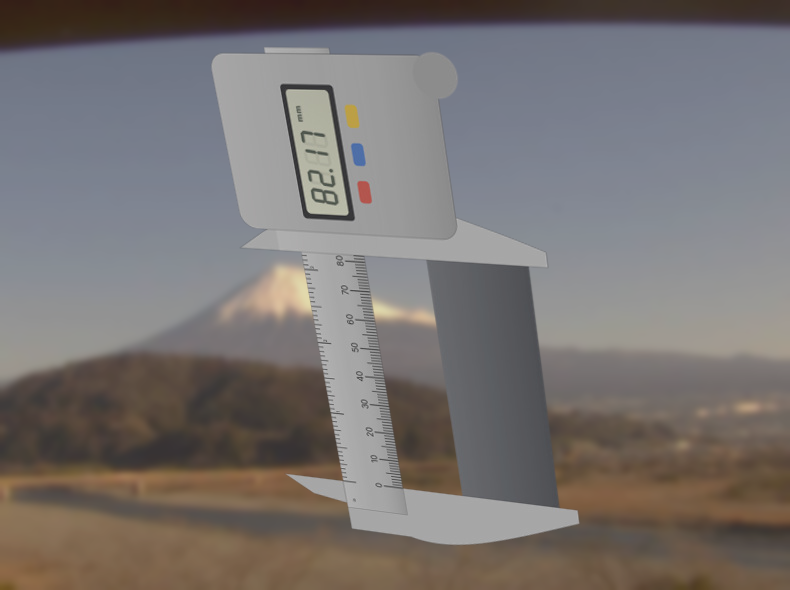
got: 82.17 mm
